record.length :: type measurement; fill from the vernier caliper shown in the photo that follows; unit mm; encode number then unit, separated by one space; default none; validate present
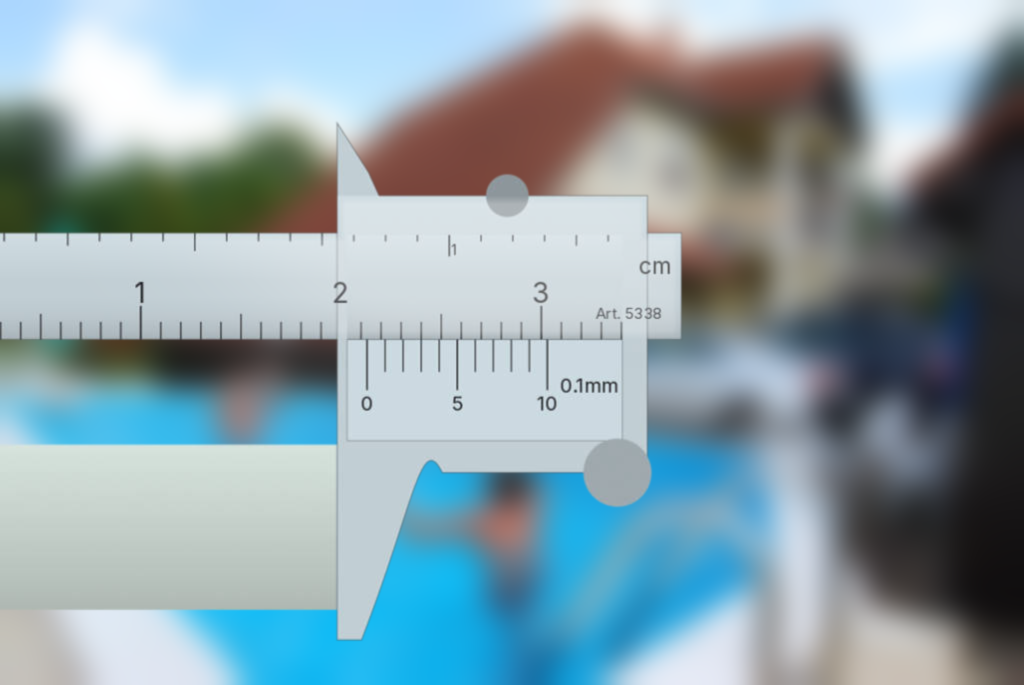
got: 21.3 mm
